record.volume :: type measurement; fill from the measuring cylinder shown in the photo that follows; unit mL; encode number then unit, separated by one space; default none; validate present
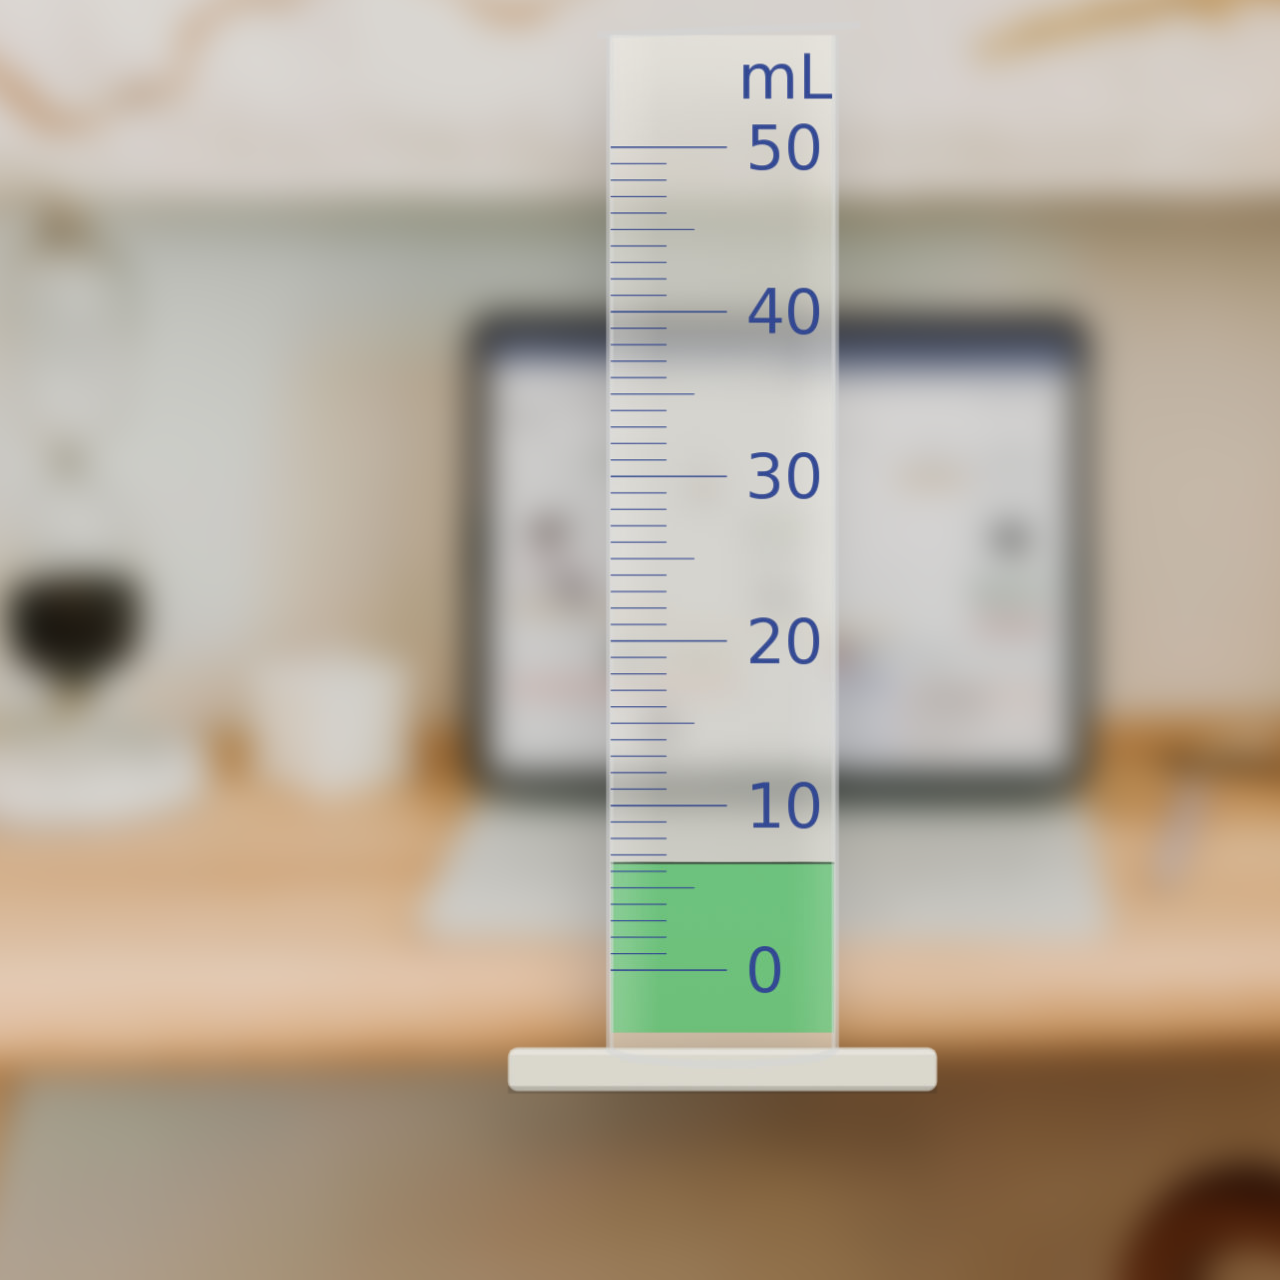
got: 6.5 mL
